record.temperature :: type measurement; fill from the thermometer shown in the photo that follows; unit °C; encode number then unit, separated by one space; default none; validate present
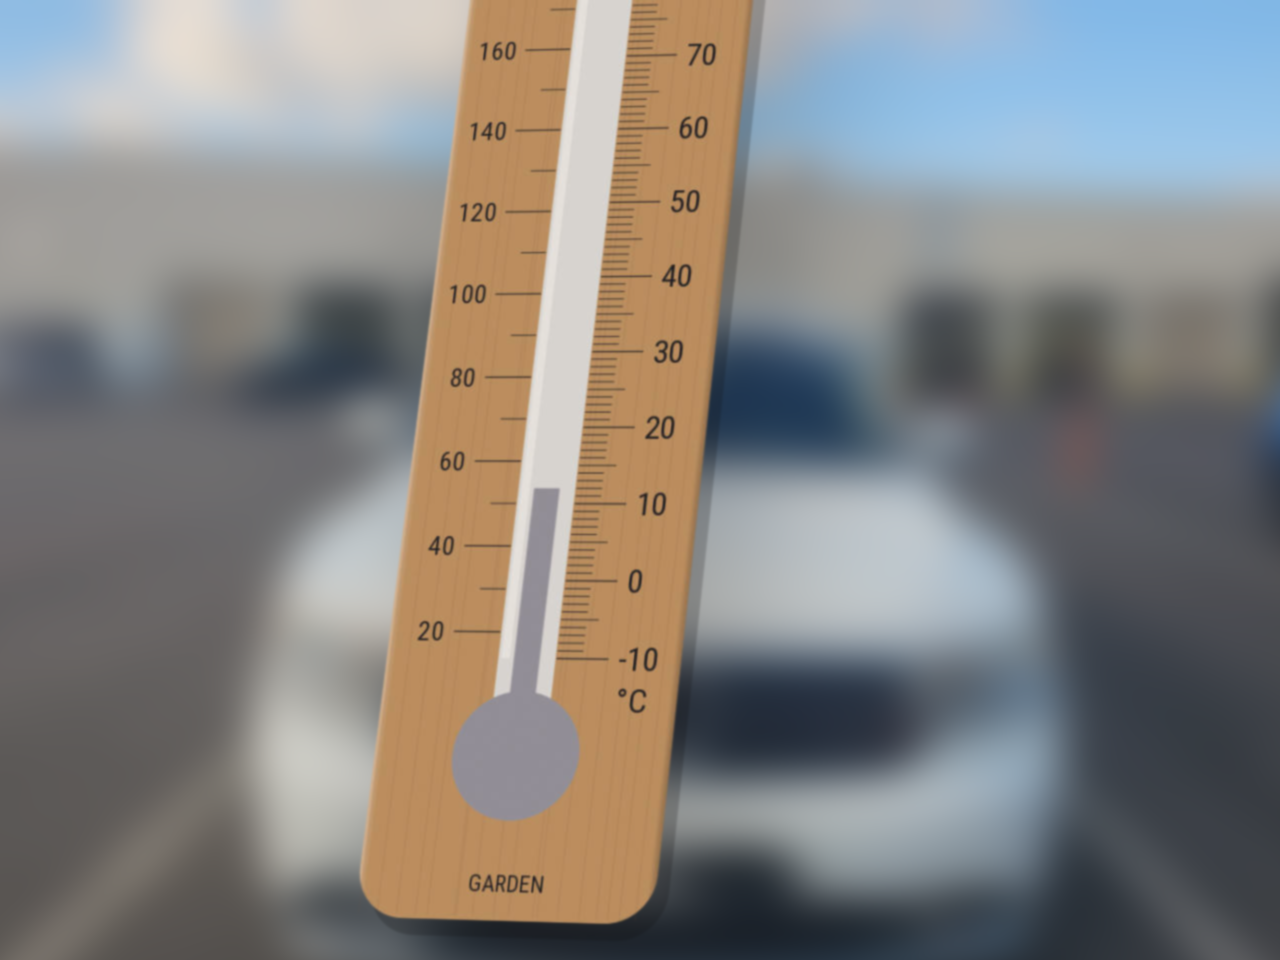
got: 12 °C
